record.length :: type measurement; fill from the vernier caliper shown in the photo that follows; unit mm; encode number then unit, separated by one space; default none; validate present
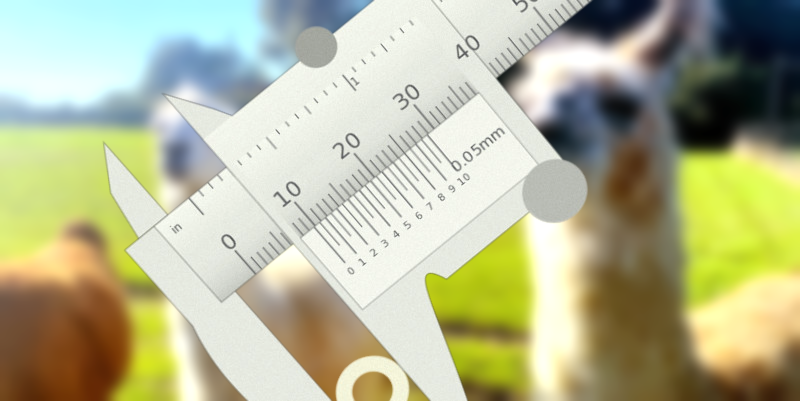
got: 9.8 mm
